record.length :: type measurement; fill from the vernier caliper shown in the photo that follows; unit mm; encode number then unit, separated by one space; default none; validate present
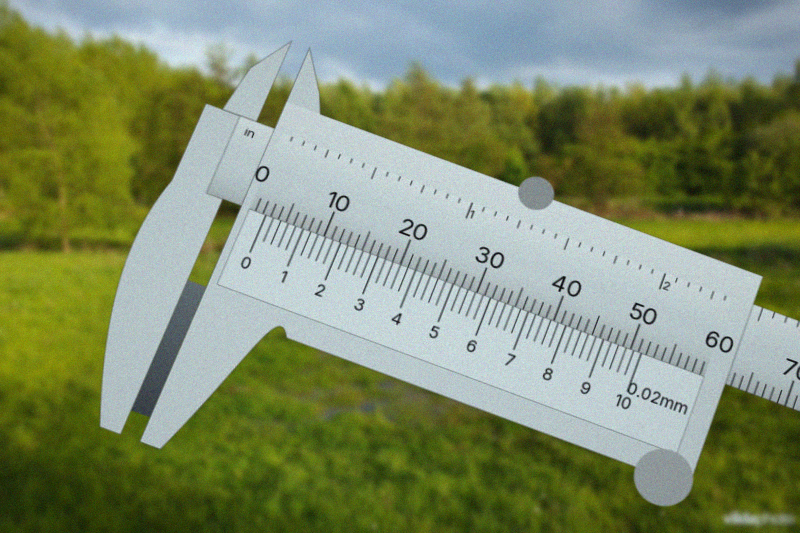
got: 2.4 mm
